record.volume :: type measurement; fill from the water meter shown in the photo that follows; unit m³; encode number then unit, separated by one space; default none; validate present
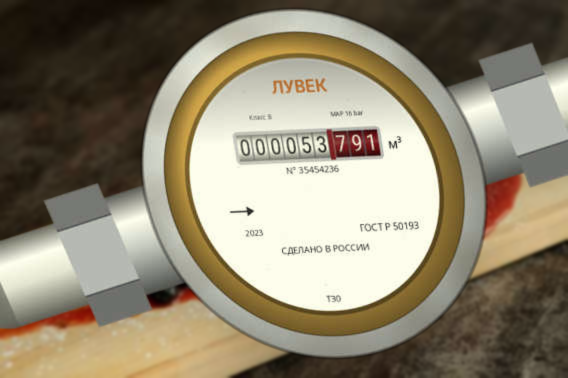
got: 53.791 m³
